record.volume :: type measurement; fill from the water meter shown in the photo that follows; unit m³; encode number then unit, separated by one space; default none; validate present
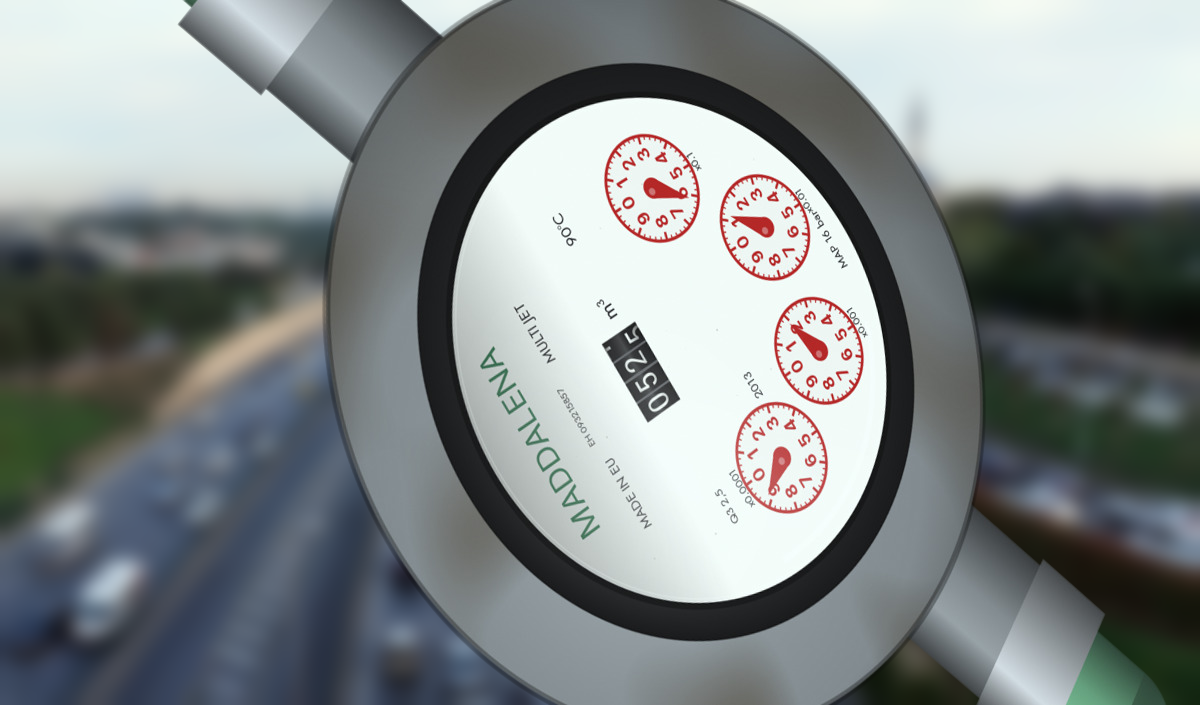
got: 524.6119 m³
